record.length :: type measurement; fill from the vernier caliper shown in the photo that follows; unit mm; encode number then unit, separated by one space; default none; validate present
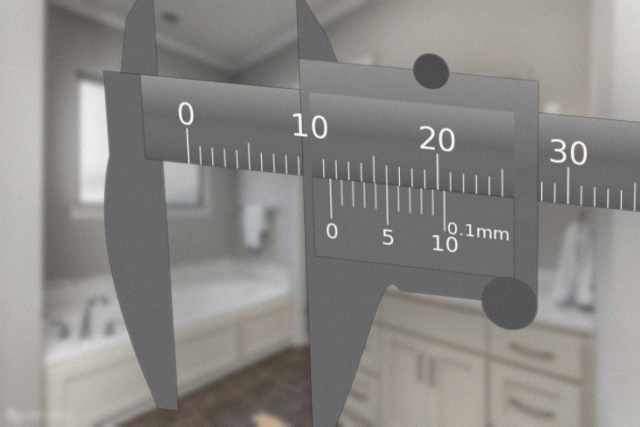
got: 11.5 mm
